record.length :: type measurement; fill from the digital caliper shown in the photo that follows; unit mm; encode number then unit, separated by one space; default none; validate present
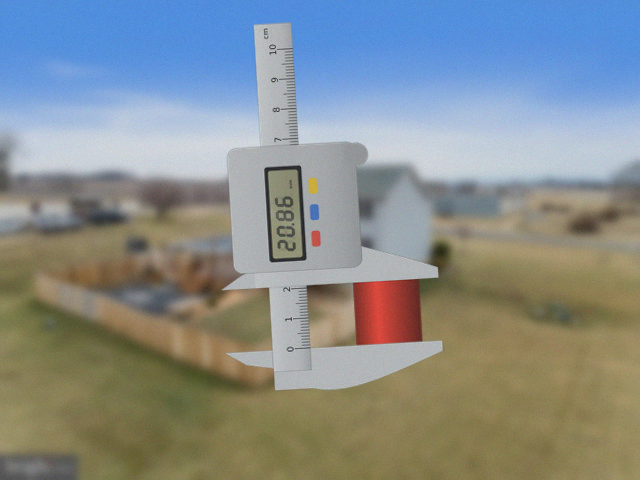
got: 20.86 mm
